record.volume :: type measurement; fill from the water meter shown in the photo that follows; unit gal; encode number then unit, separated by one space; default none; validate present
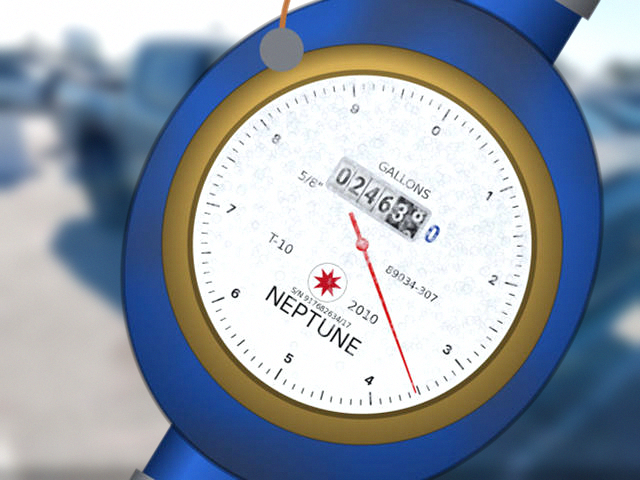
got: 246383.5 gal
